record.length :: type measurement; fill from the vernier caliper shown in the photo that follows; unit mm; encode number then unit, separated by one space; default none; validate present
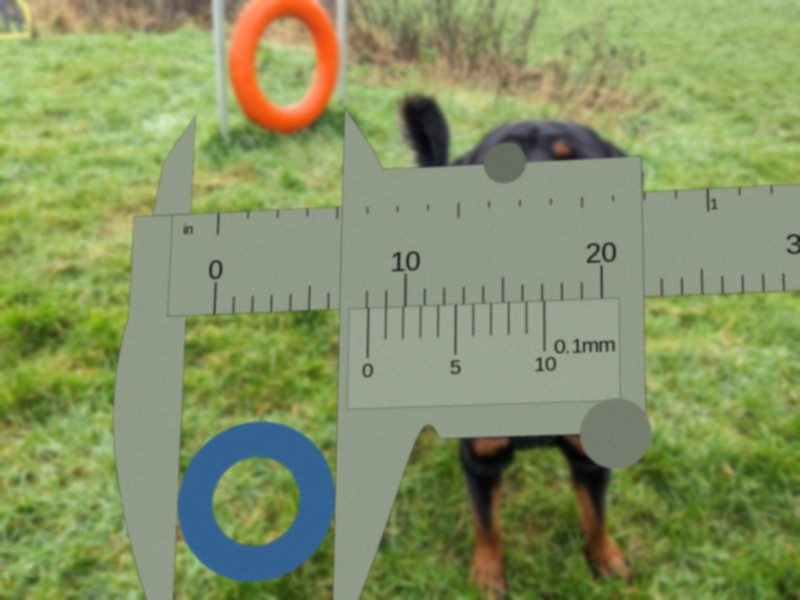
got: 8.1 mm
